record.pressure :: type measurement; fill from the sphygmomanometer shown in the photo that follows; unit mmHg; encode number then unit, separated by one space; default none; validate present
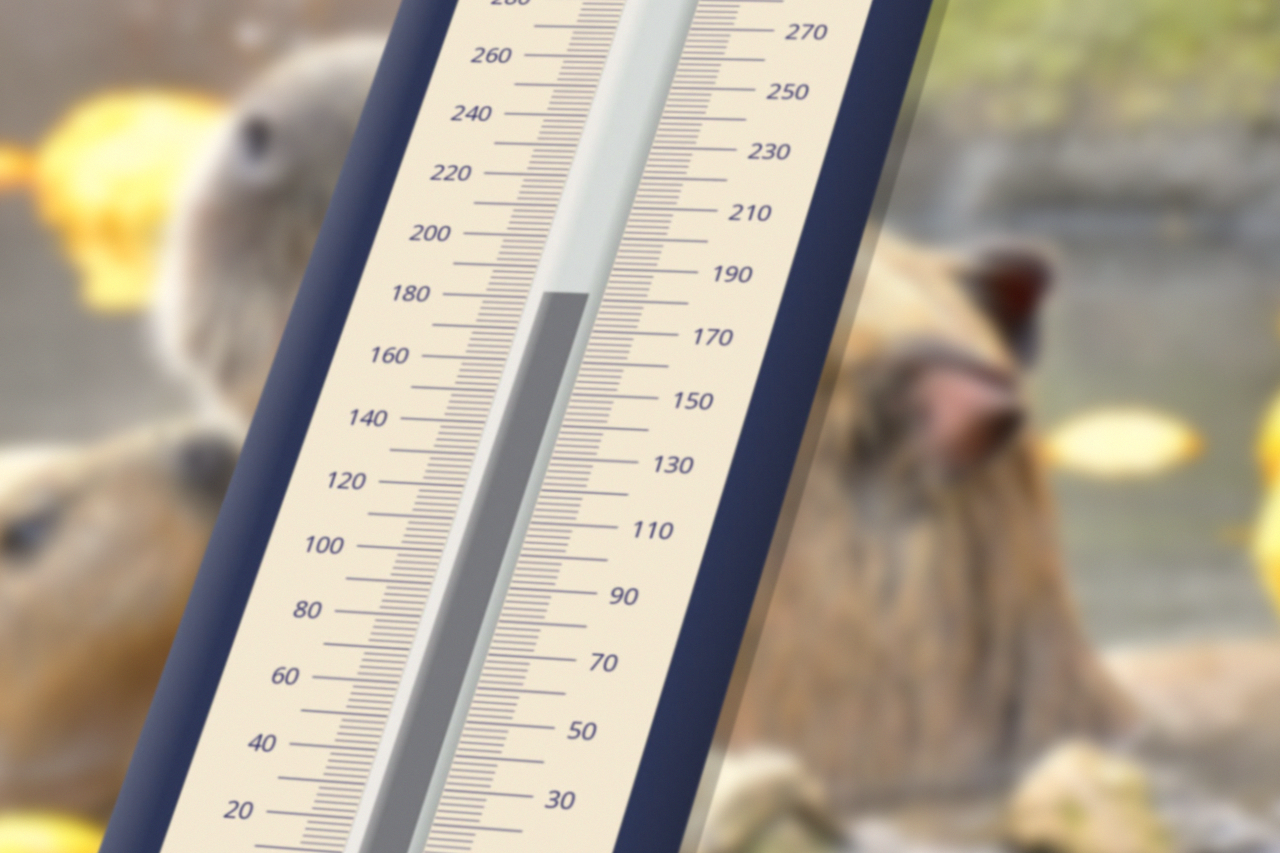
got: 182 mmHg
